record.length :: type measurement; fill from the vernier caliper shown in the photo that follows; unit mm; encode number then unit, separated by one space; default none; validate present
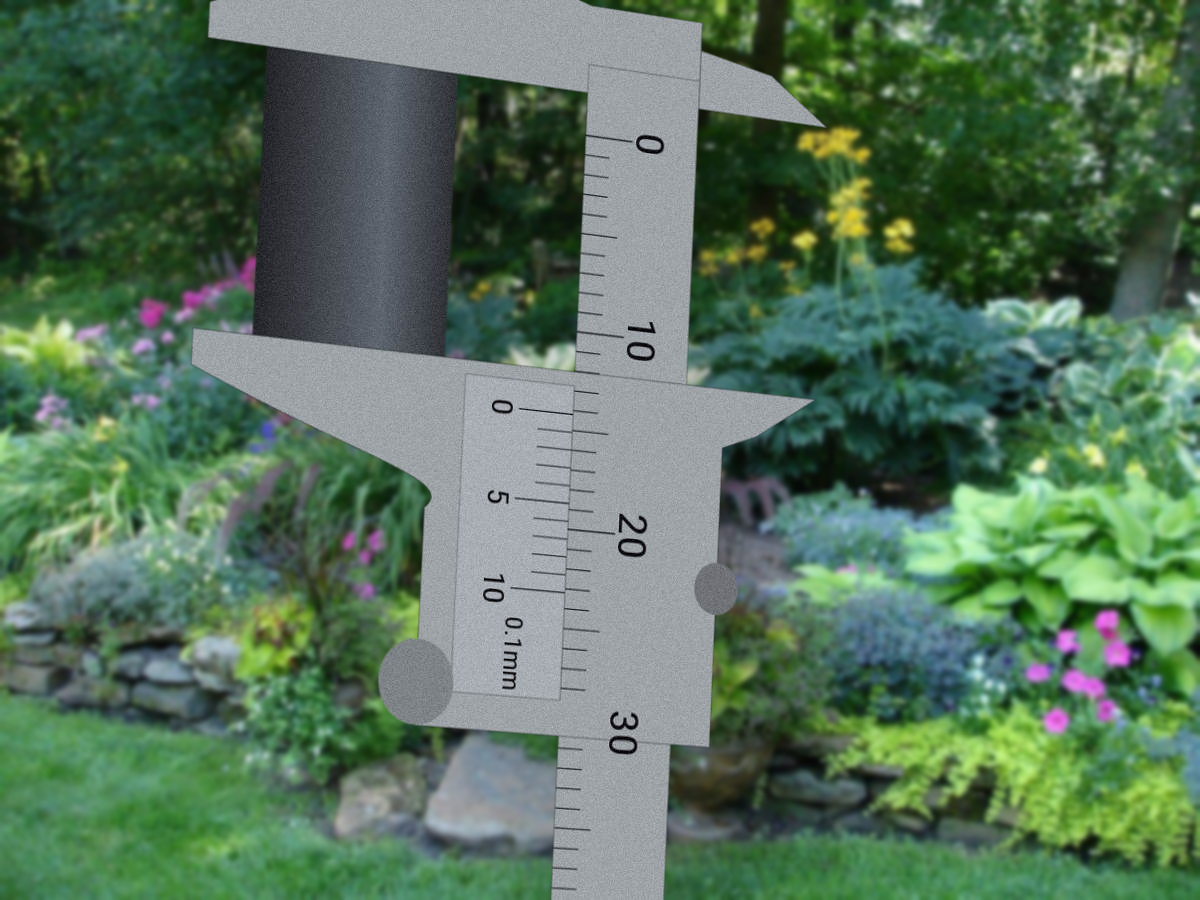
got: 14.2 mm
